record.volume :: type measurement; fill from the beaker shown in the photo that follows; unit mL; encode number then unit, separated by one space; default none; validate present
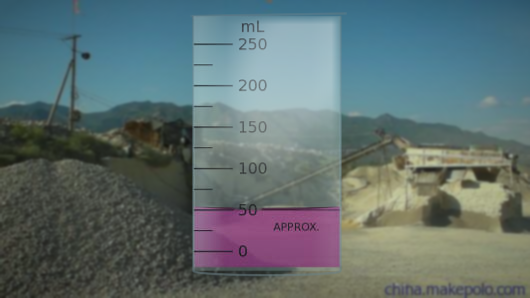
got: 50 mL
